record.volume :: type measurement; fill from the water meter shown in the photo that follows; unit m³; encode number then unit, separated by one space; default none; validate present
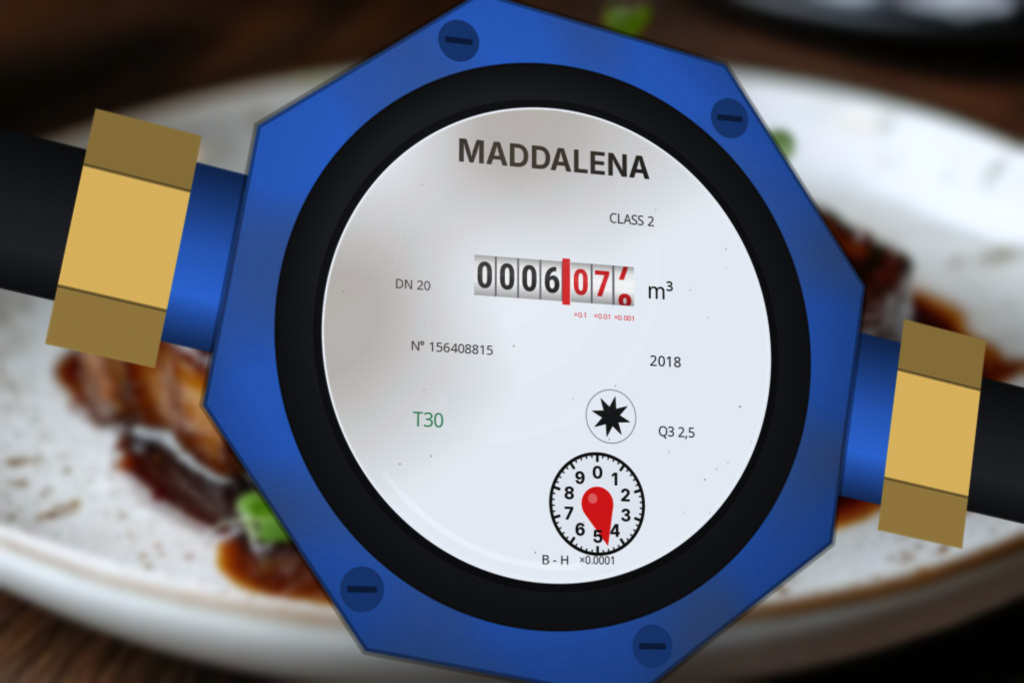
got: 6.0774 m³
